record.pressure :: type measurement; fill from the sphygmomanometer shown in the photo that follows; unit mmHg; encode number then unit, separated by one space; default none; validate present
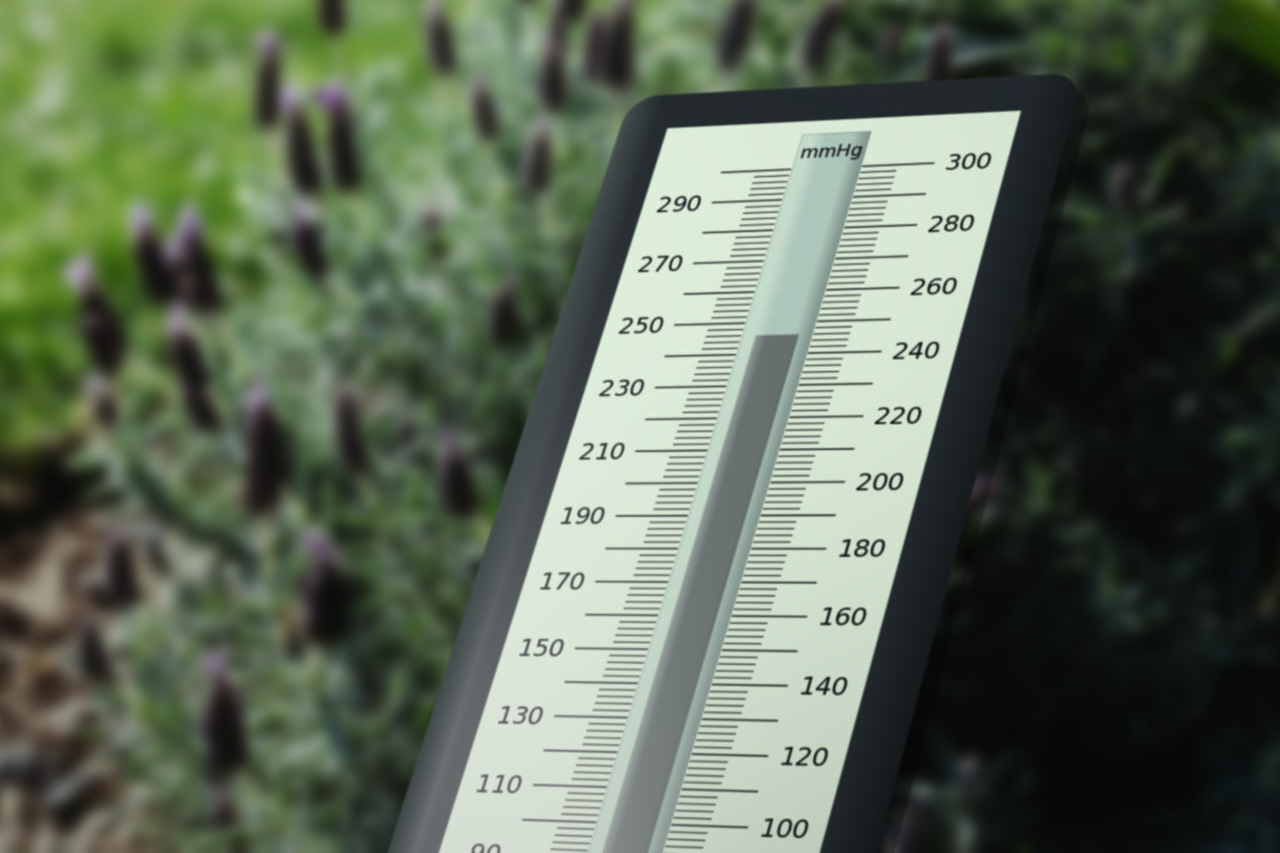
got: 246 mmHg
